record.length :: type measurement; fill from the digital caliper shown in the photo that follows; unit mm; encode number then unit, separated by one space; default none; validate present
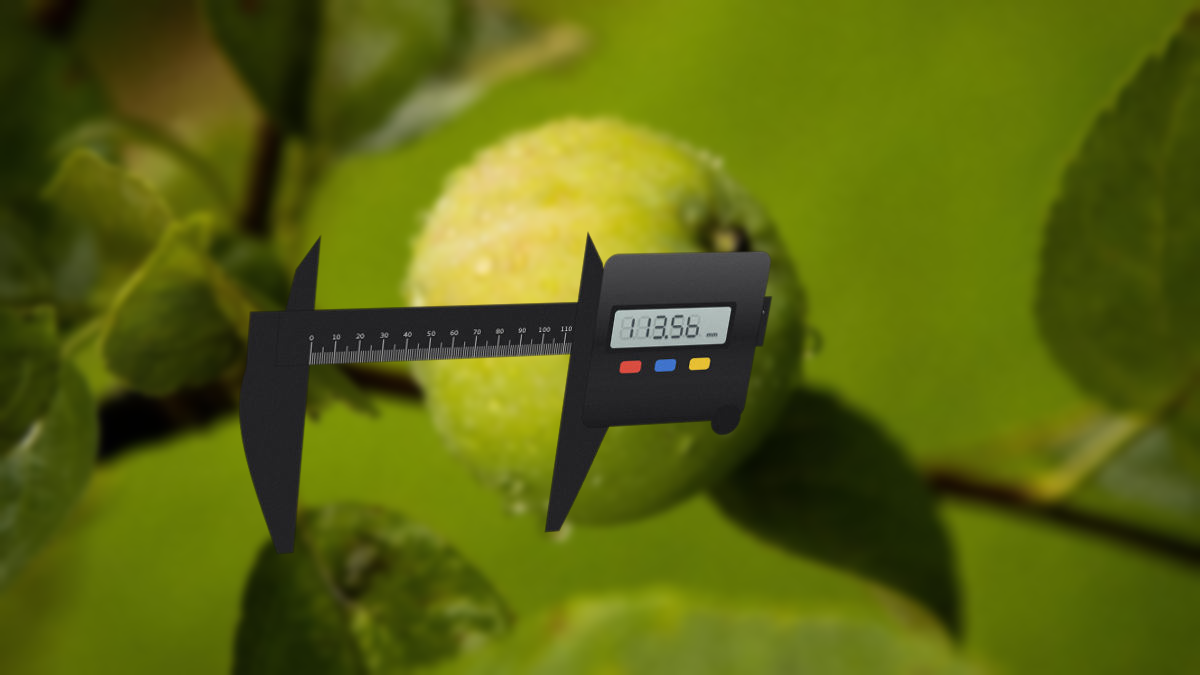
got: 113.56 mm
